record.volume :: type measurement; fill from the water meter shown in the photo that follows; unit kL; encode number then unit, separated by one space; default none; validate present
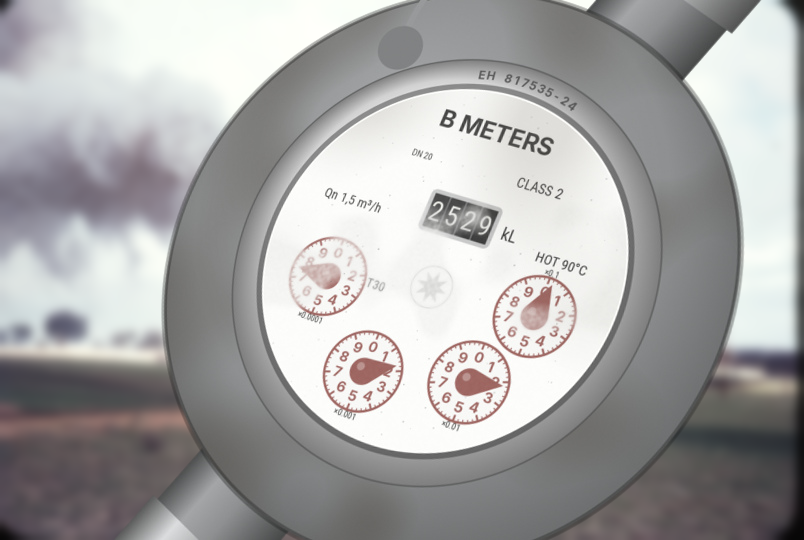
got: 2529.0217 kL
